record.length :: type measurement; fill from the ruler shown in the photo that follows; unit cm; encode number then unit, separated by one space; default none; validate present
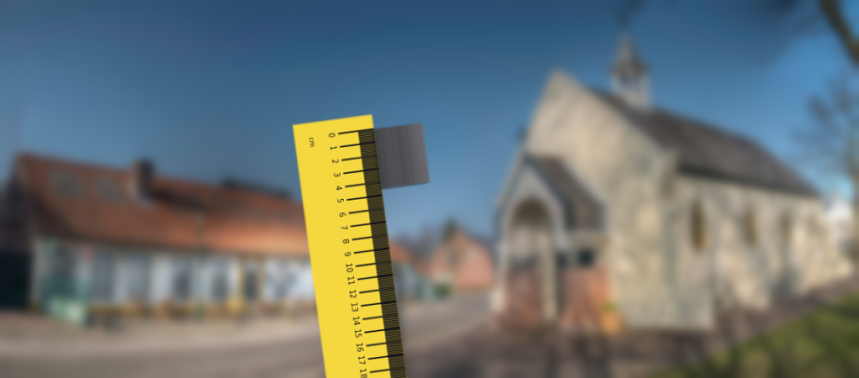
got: 4.5 cm
